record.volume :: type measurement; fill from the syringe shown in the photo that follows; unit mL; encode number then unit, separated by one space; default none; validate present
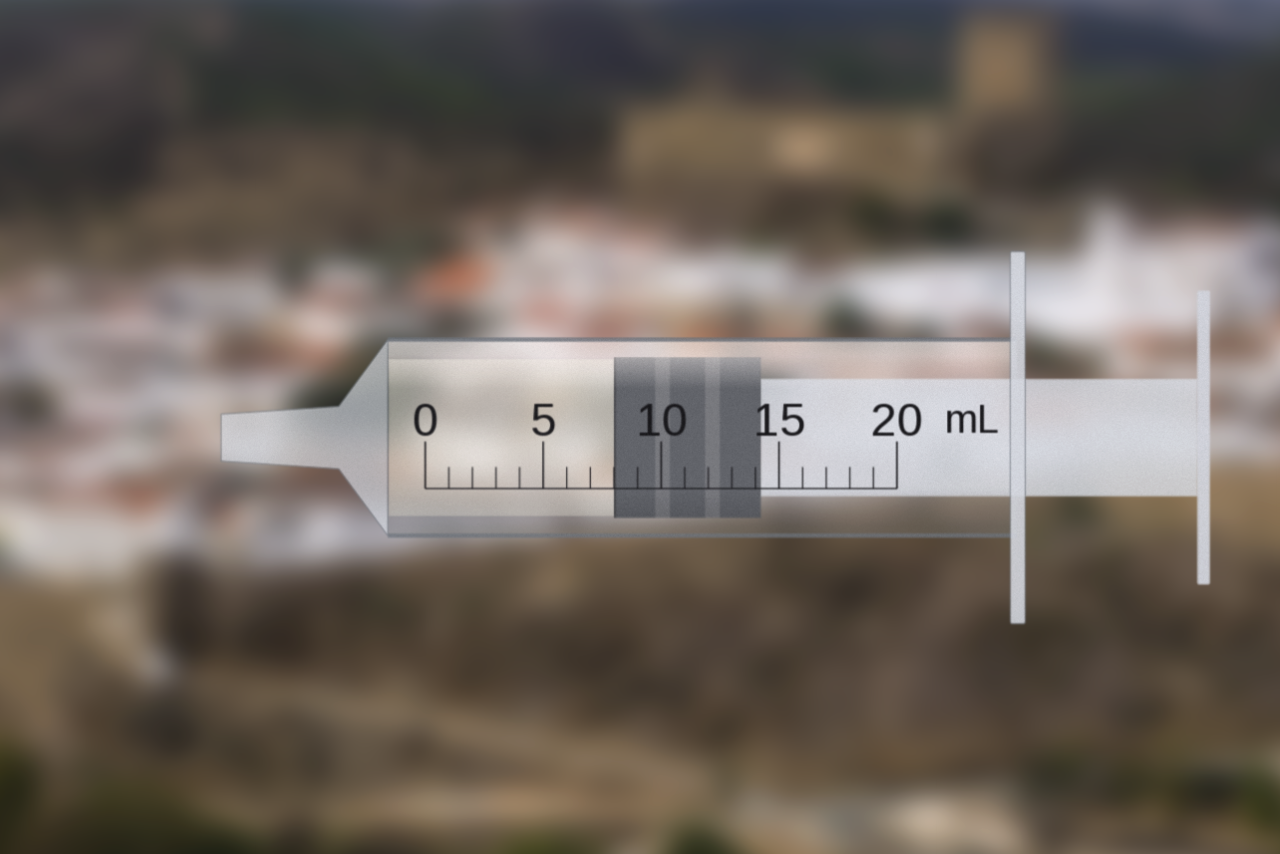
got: 8 mL
